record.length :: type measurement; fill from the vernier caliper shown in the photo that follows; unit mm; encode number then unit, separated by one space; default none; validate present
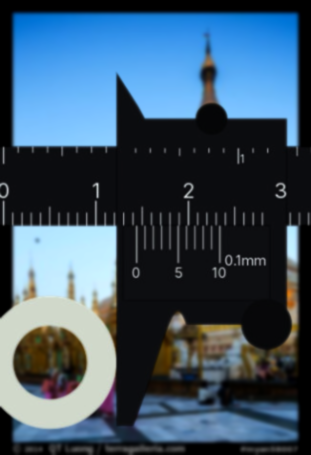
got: 14.4 mm
